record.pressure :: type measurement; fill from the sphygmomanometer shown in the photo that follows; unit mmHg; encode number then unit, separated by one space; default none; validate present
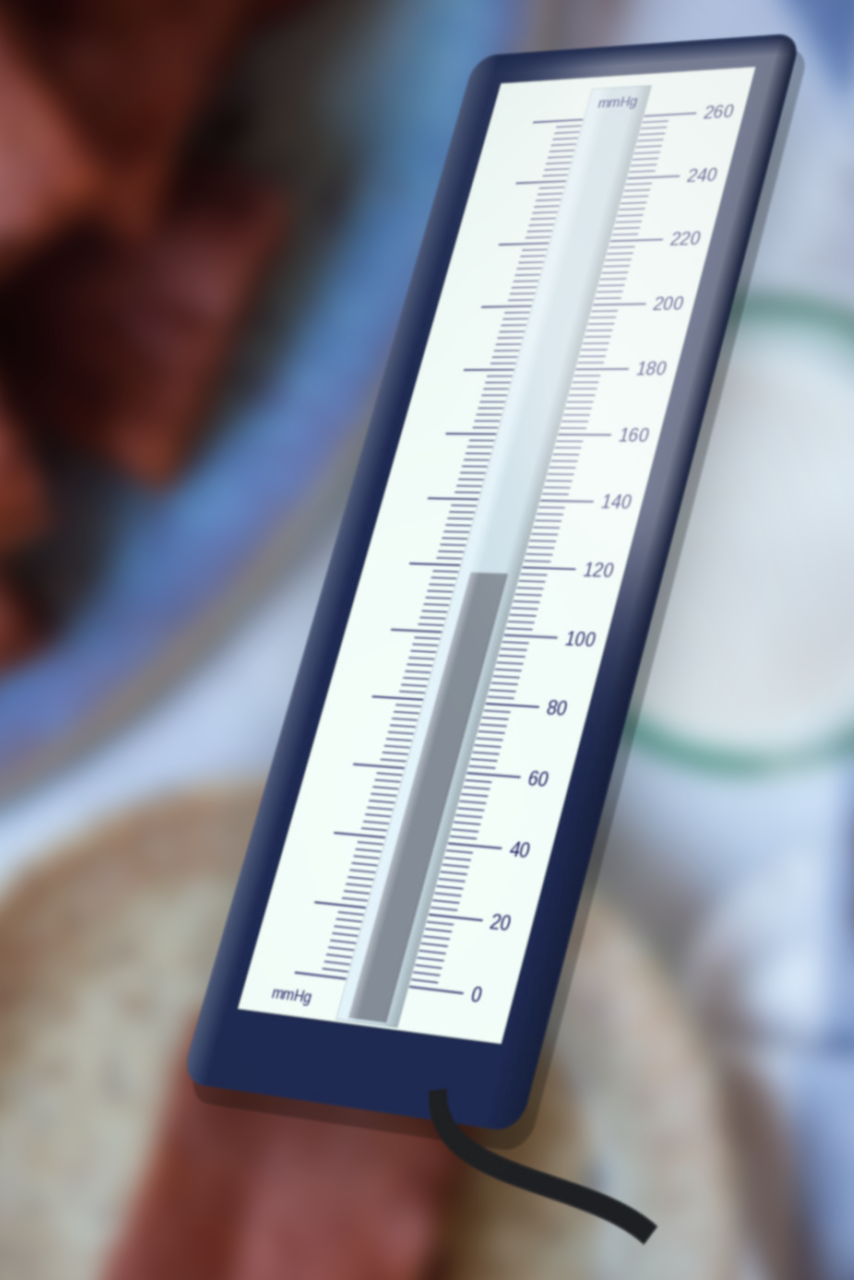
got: 118 mmHg
